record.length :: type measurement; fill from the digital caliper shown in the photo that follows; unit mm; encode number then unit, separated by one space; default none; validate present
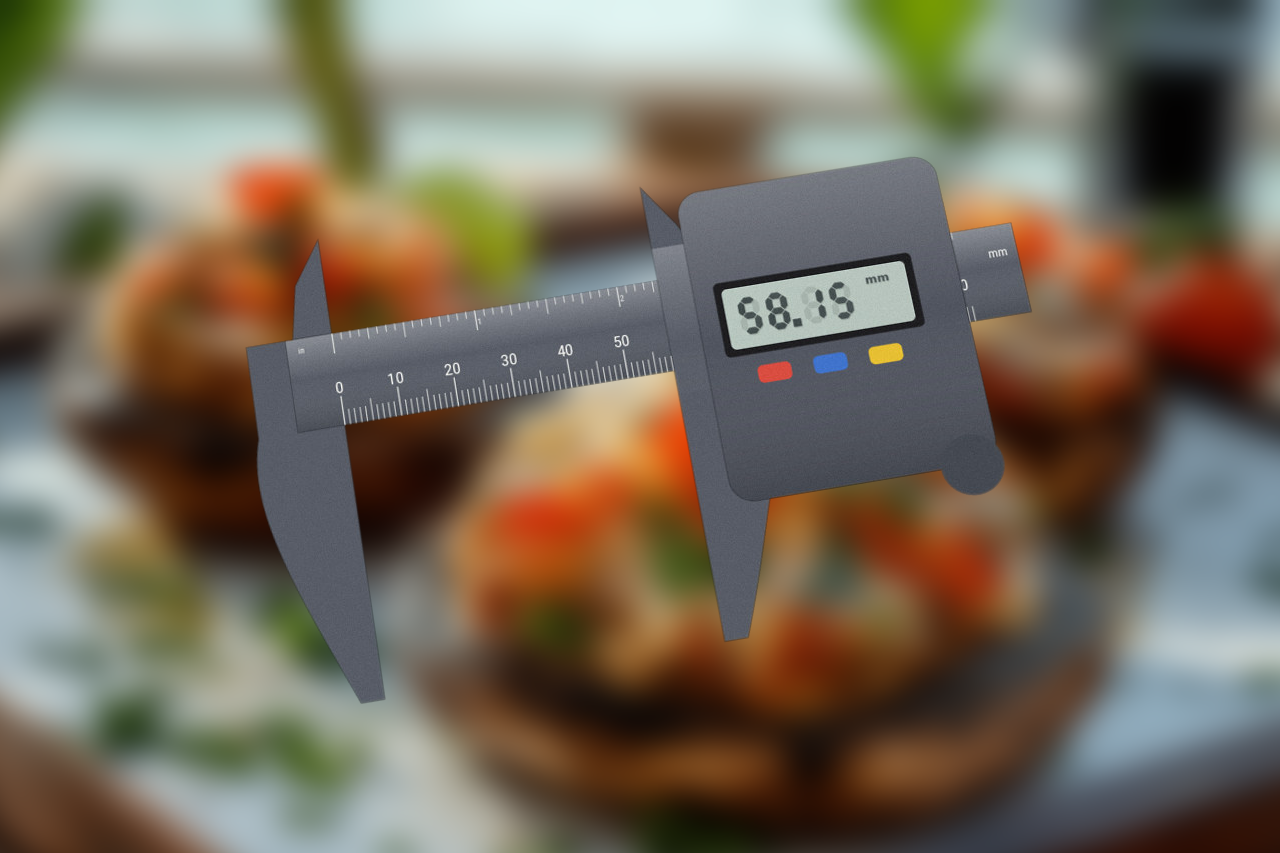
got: 58.15 mm
